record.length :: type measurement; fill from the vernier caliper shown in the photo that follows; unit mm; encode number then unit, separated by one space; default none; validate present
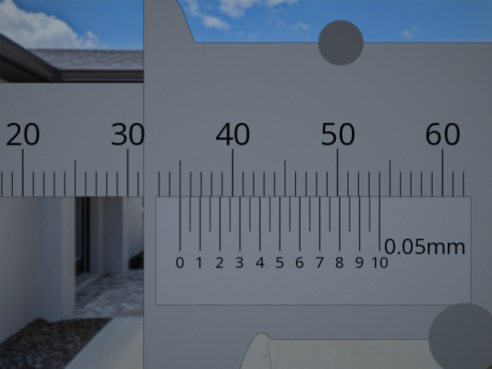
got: 35.0 mm
